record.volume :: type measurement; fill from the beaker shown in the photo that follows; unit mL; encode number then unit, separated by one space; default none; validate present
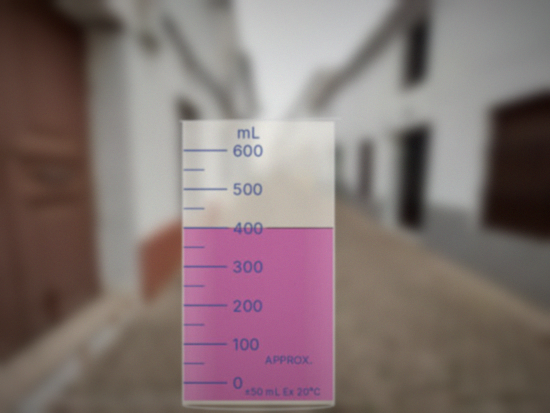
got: 400 mL
